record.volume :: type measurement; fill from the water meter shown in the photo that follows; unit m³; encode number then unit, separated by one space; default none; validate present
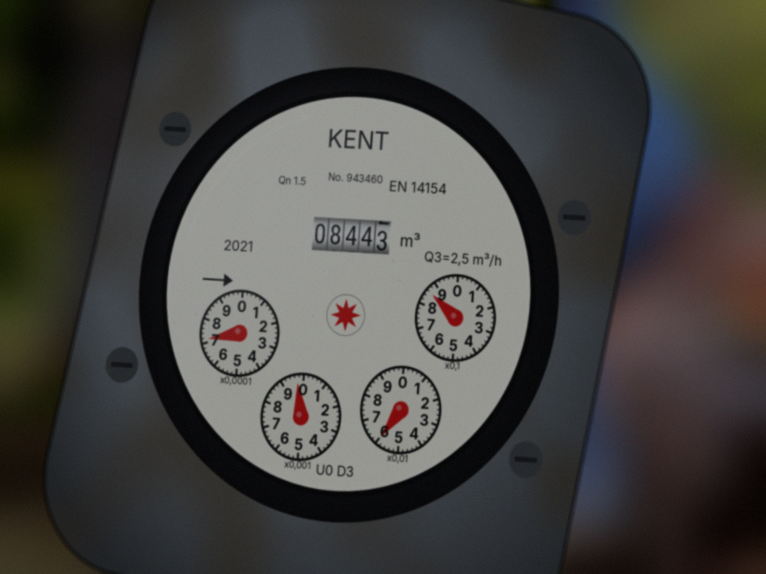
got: 8442.8597 m³
